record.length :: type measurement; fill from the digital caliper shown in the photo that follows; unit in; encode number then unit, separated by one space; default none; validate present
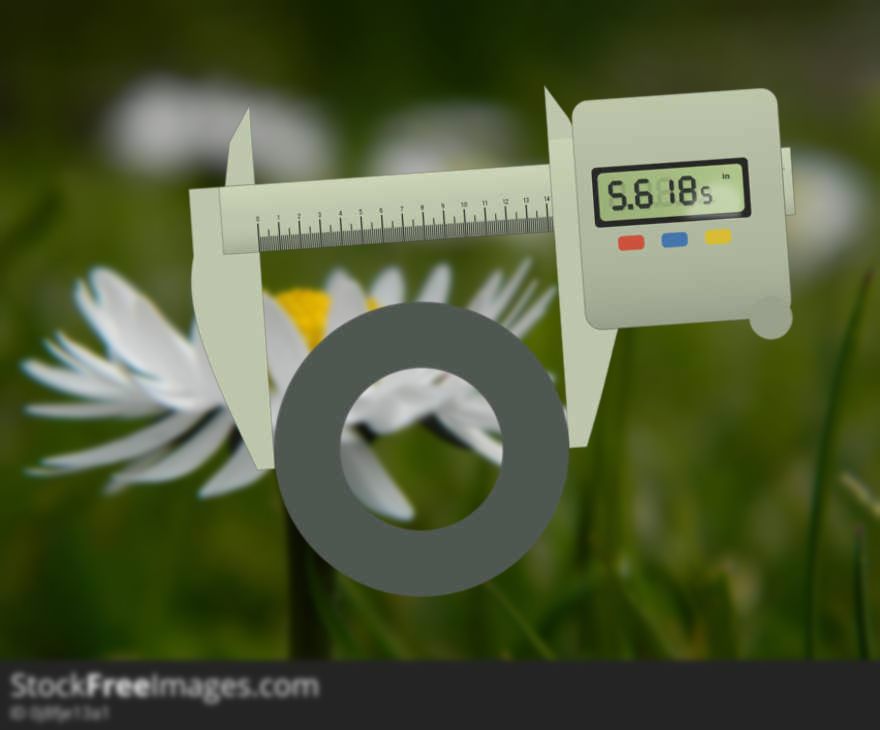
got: 5.6185 in
